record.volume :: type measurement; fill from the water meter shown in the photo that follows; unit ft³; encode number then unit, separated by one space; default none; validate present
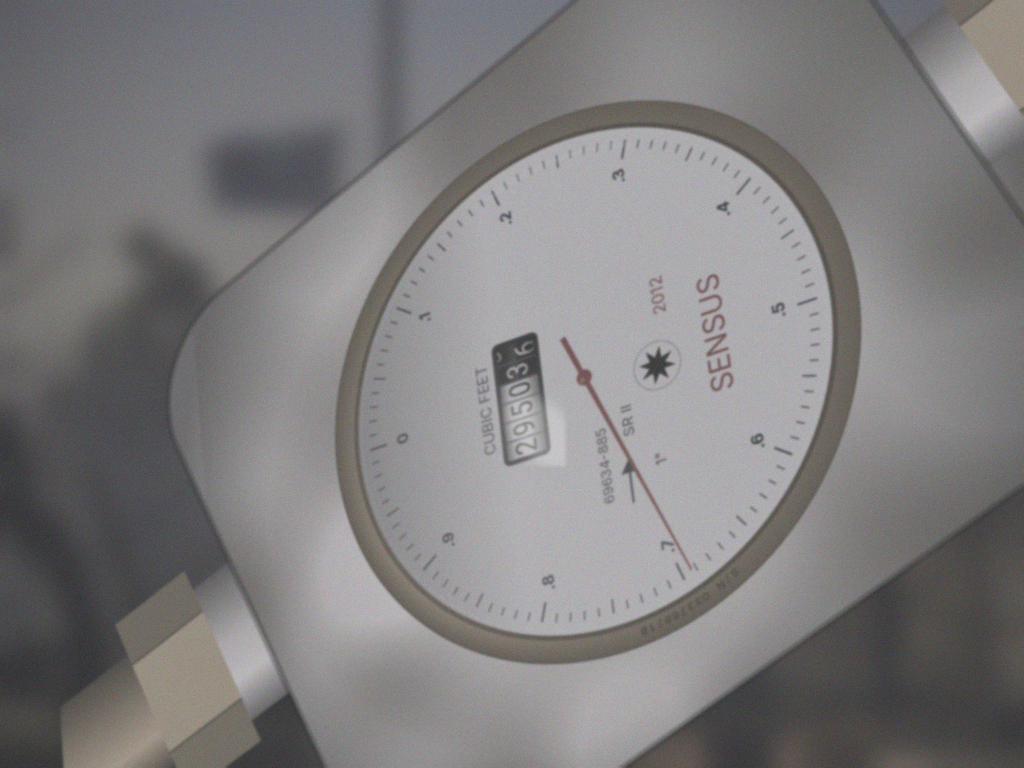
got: 295035.69 ft³
